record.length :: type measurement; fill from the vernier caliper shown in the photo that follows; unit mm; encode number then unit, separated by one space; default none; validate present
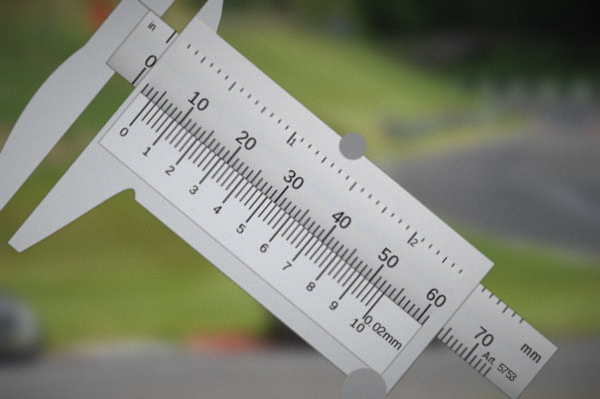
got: 4.0 mm
